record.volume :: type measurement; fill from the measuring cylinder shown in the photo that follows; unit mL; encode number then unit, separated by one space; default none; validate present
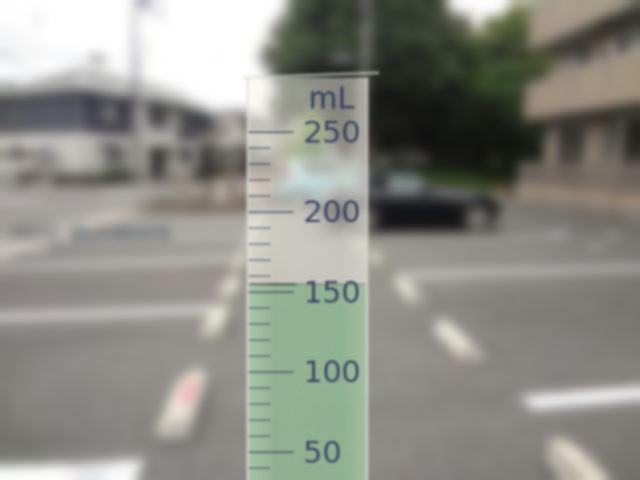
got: 155 mL
